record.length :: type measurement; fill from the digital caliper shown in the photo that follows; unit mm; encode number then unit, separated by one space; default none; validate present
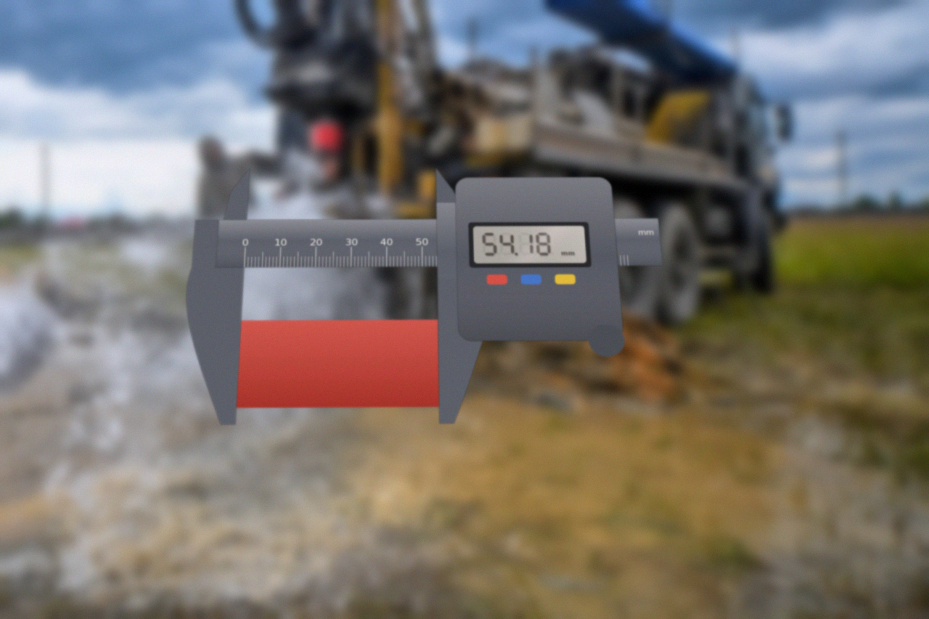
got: 54.18 mm
